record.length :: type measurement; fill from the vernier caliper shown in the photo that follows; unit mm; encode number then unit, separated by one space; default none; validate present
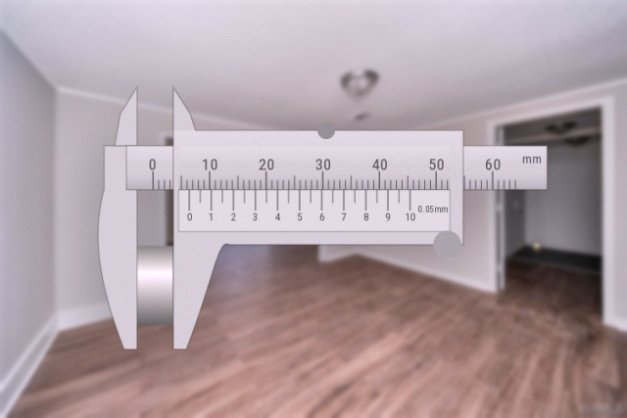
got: 6.4 mm
